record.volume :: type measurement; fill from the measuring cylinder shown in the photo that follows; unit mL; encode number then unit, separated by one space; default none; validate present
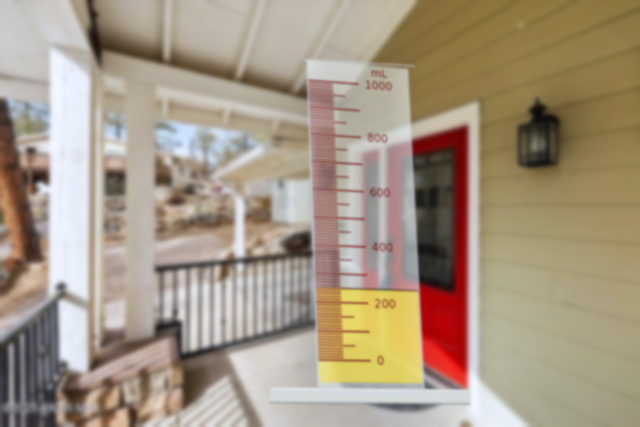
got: 250 mL
